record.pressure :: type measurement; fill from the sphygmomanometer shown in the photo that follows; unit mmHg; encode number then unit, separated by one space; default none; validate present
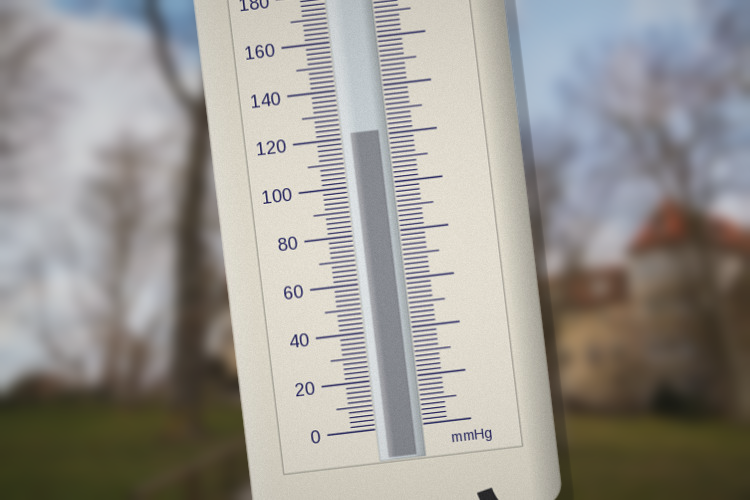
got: 122 mmHg
